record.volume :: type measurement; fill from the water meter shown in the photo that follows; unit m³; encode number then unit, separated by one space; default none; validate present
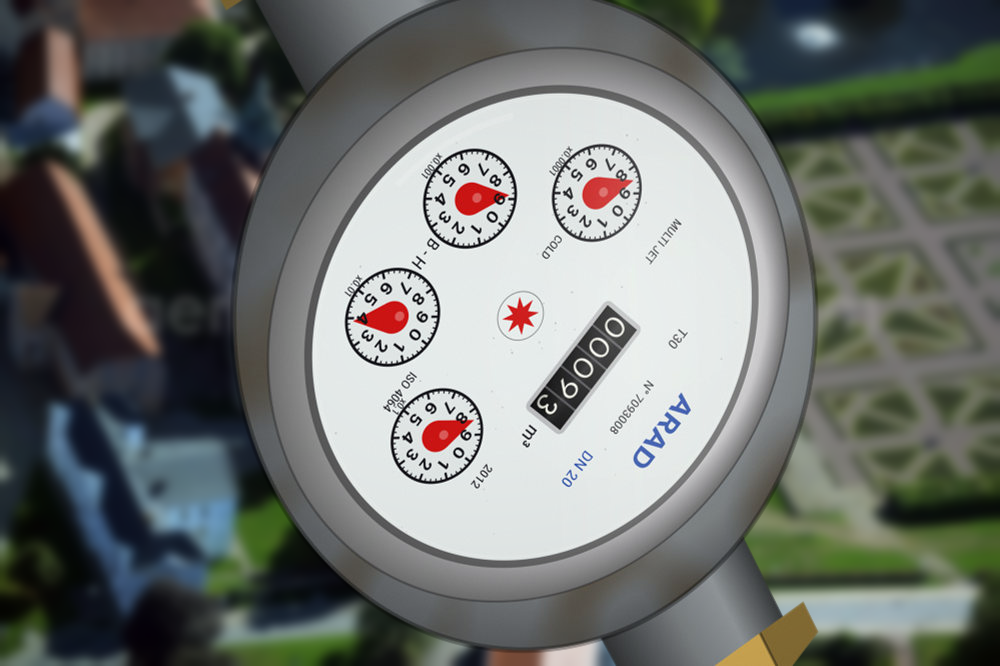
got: 92.8388 m³
